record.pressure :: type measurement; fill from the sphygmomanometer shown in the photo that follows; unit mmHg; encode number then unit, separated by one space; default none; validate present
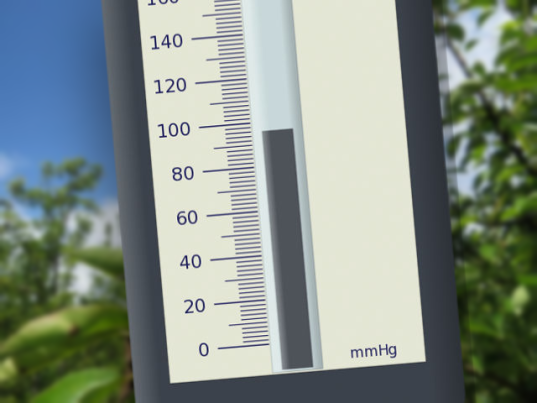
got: 96 mmHg
